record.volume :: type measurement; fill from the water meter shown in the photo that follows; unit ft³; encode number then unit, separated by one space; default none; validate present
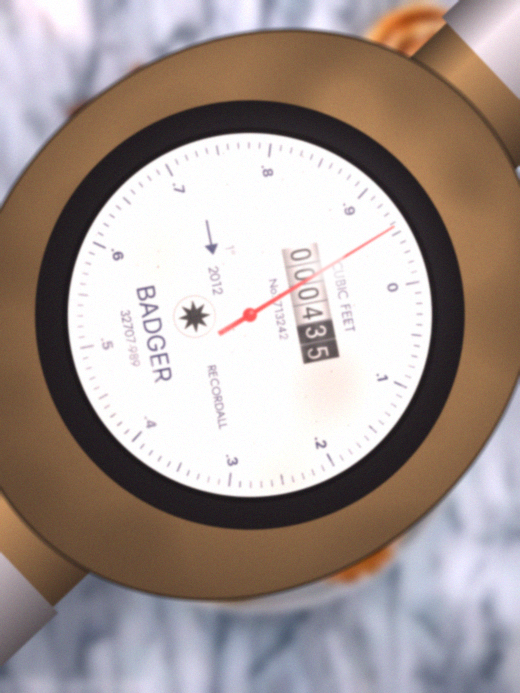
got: 434.94 ft³
